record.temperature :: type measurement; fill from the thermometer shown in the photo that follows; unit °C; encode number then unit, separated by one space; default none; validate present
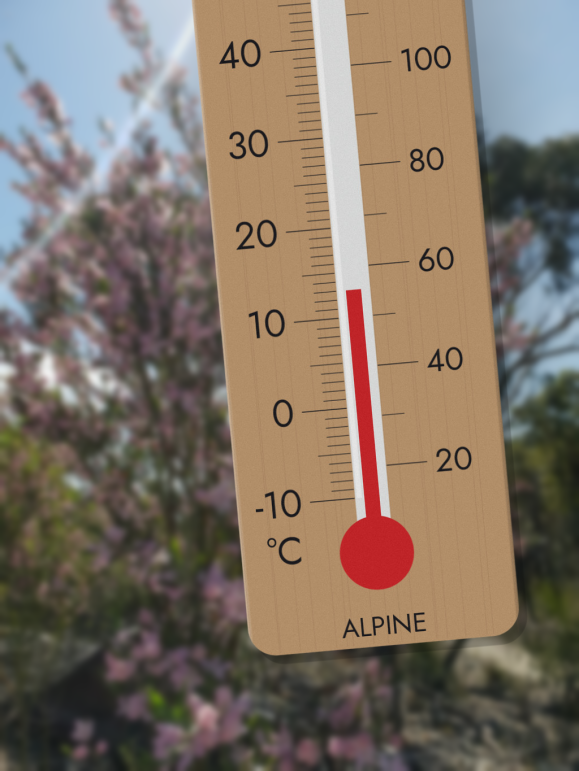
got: 13 °C
